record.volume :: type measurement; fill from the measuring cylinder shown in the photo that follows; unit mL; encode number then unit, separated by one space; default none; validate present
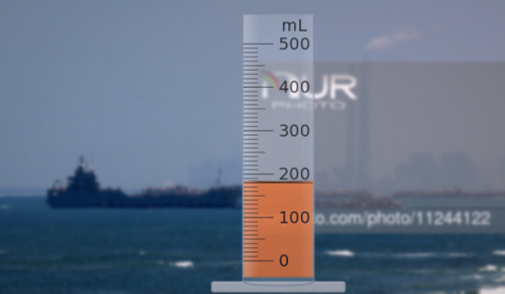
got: 180 mL
